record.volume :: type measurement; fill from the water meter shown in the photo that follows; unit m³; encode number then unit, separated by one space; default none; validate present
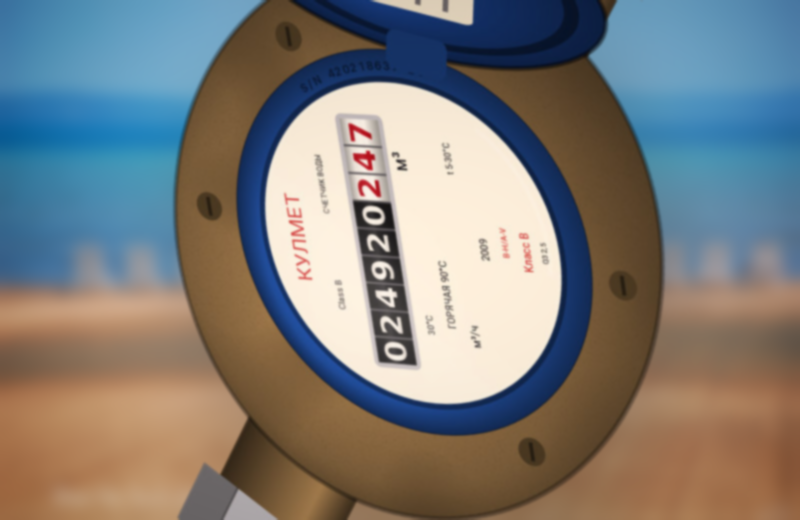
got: 24920.247 m³
